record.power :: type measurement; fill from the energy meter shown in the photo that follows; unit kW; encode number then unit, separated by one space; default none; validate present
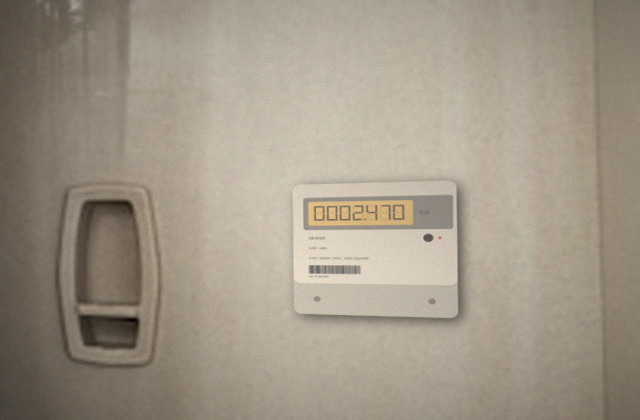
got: 2.470 kW
